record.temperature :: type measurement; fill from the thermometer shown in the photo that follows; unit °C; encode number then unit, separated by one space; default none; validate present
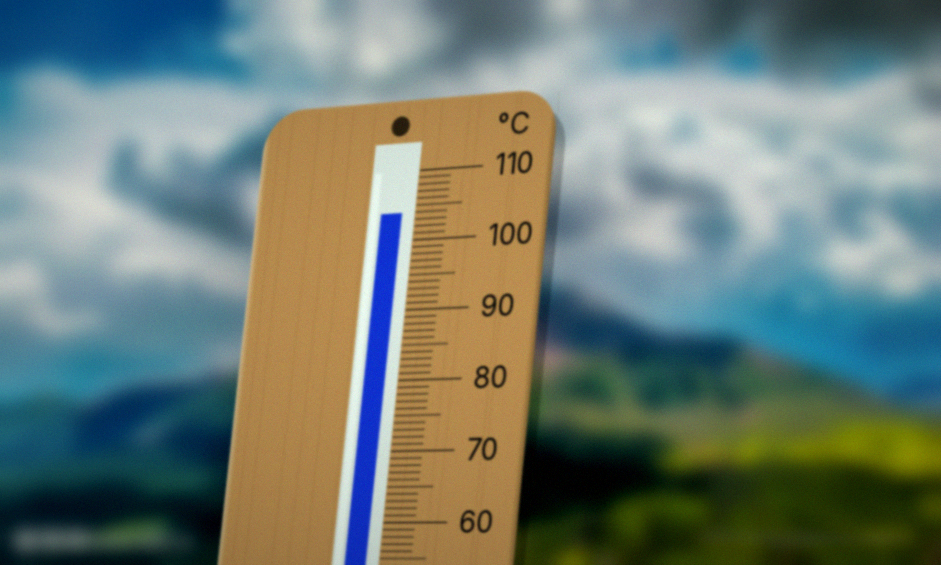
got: 104 °C
